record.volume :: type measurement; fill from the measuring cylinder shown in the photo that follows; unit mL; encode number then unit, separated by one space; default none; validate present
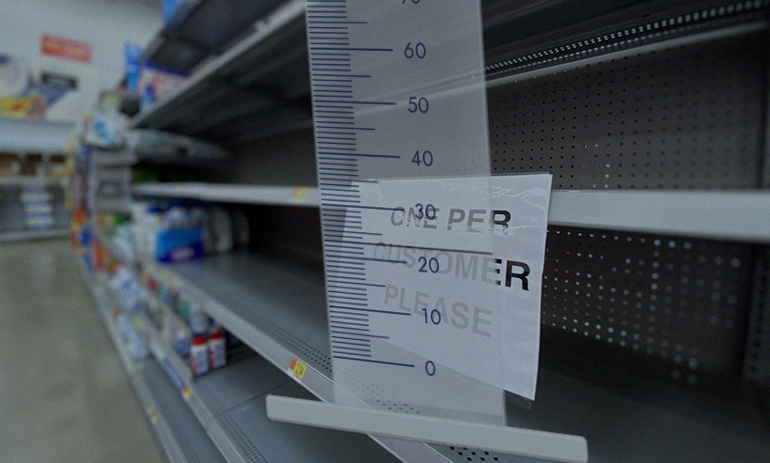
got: 23 mL
